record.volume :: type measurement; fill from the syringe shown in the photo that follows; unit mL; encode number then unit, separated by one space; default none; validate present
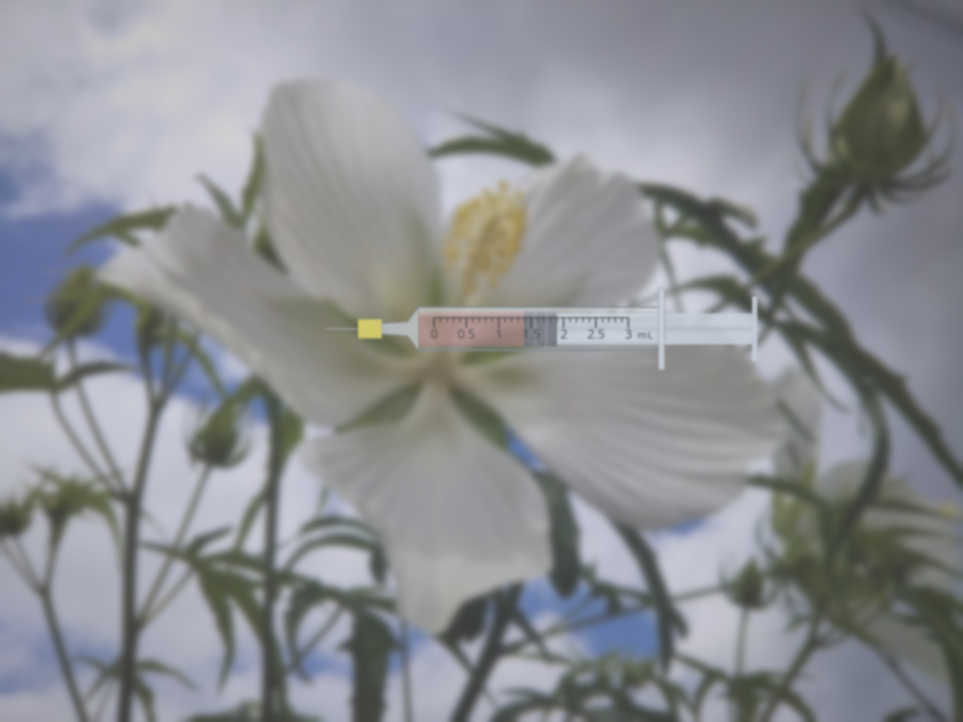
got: 1.4 mL
